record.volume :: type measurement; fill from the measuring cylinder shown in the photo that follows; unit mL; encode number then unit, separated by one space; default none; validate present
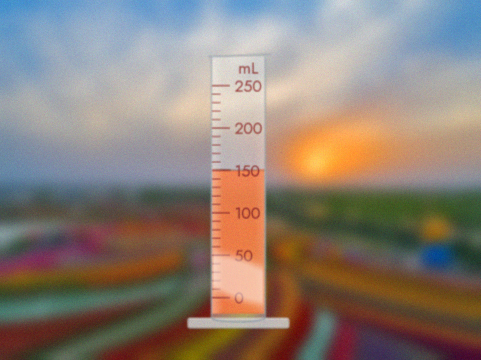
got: 150 mL
